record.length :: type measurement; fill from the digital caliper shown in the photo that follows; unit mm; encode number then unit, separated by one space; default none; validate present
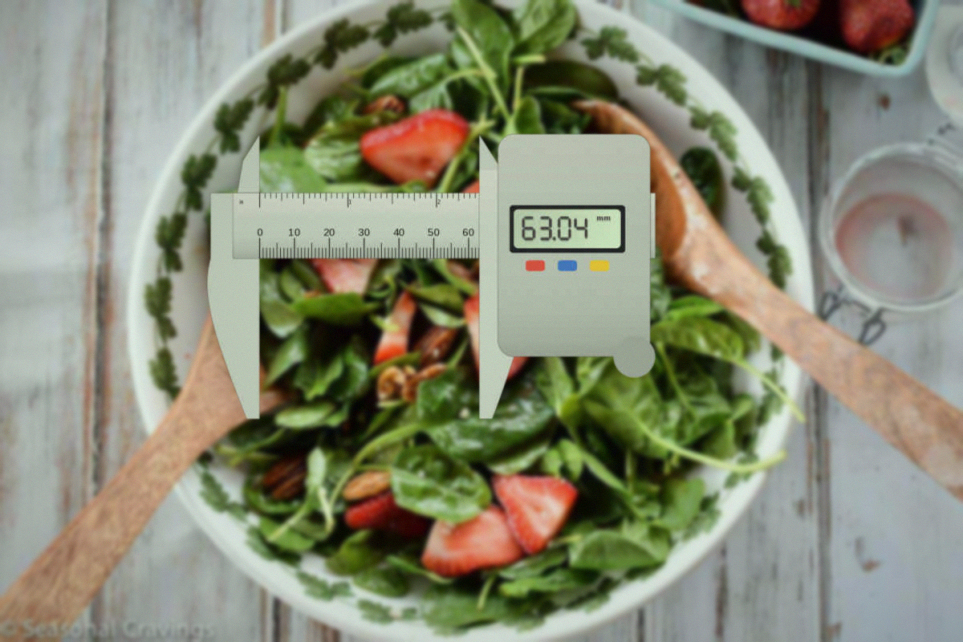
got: 63.04 mm
